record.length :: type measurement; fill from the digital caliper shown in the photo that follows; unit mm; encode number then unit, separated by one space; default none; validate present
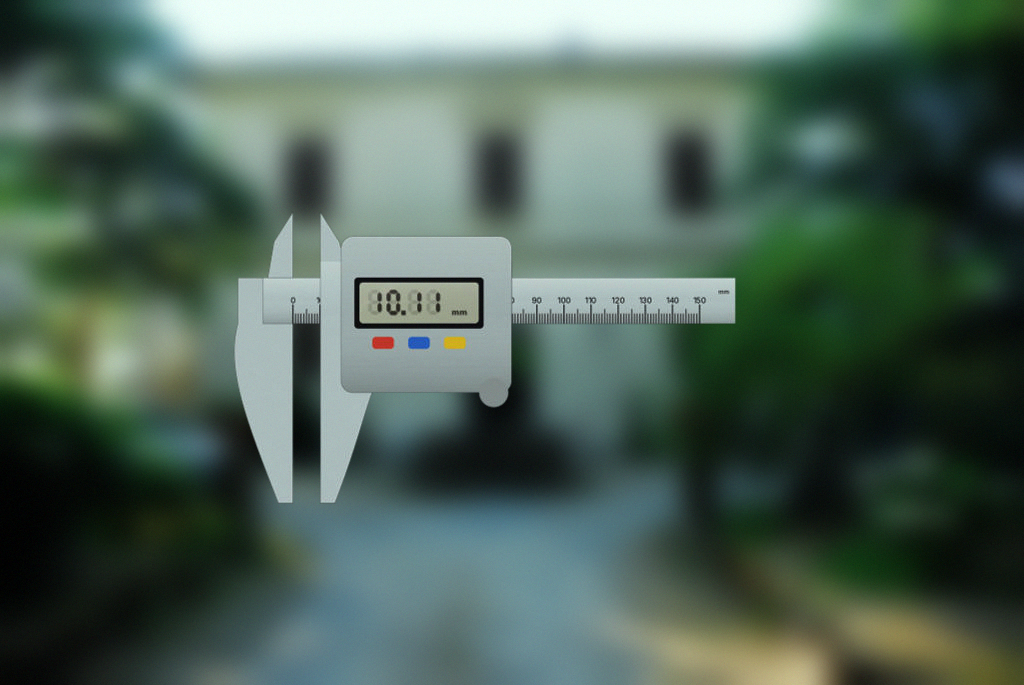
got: 10.11 mm
